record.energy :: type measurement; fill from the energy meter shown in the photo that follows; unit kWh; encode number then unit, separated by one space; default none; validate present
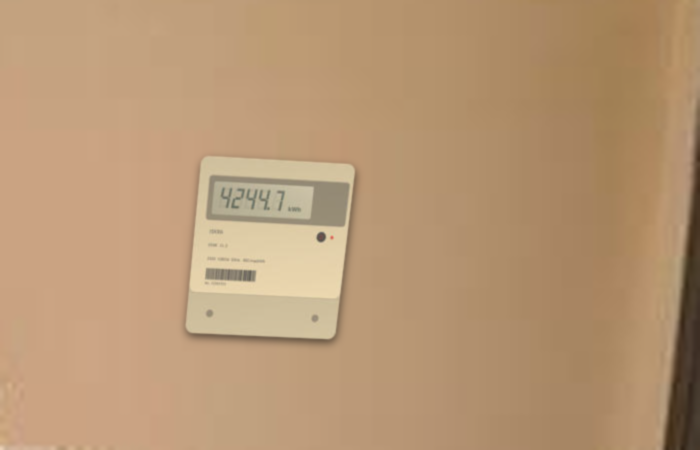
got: 4244.7 kWh
